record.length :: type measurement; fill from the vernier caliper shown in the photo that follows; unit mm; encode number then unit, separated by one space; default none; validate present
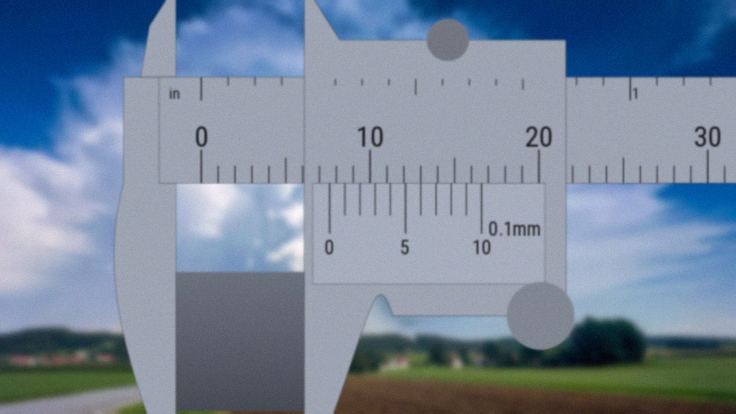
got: 7.6 mm
